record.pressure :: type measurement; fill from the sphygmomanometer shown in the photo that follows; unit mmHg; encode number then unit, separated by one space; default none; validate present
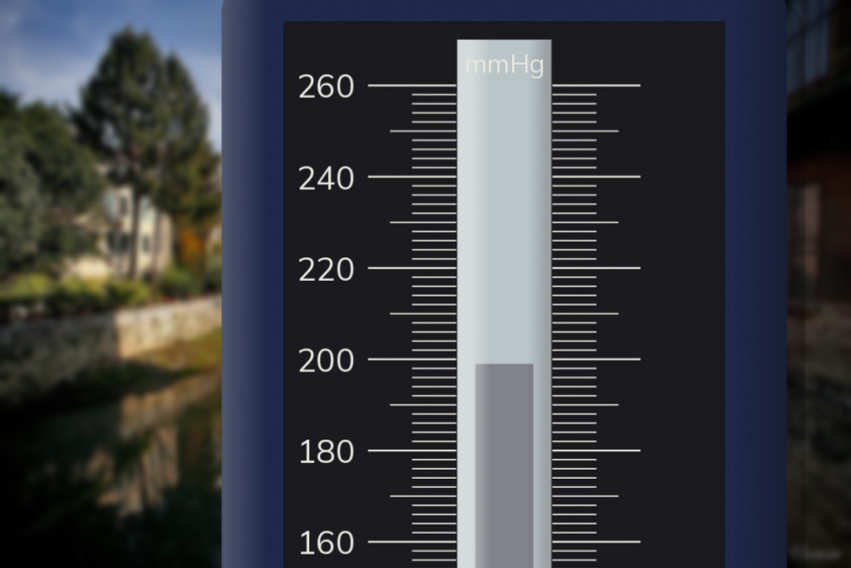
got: 199 mmHg
